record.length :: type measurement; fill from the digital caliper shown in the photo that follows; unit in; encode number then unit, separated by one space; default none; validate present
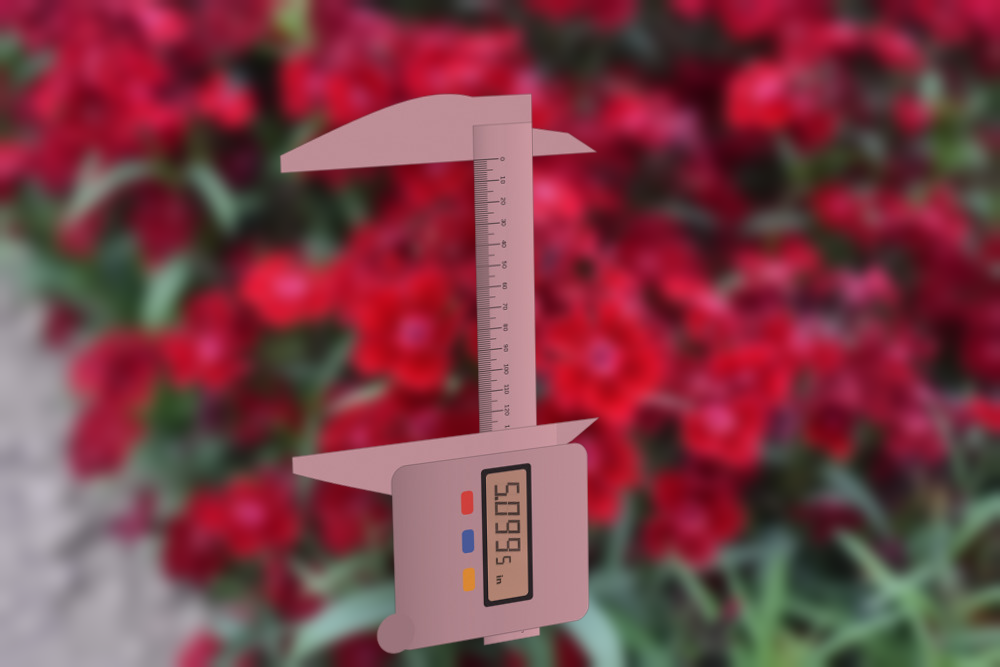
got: 5.0995 in
